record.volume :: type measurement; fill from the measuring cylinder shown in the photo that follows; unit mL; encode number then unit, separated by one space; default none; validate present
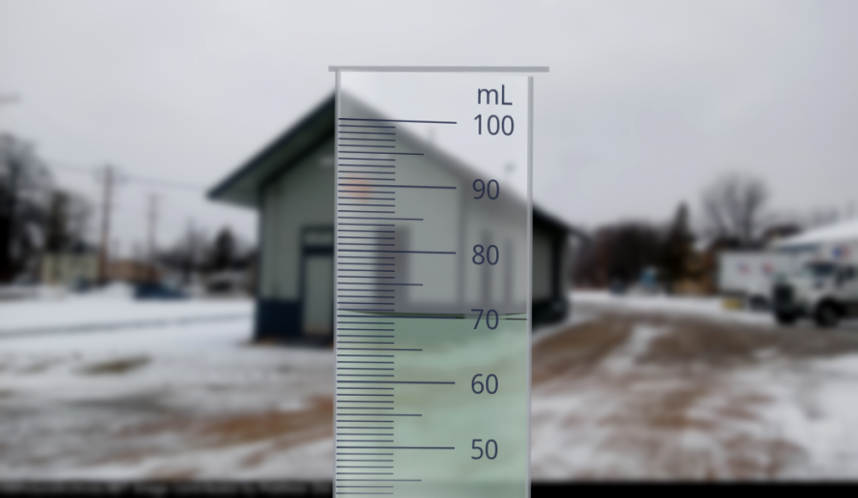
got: 70 mL
